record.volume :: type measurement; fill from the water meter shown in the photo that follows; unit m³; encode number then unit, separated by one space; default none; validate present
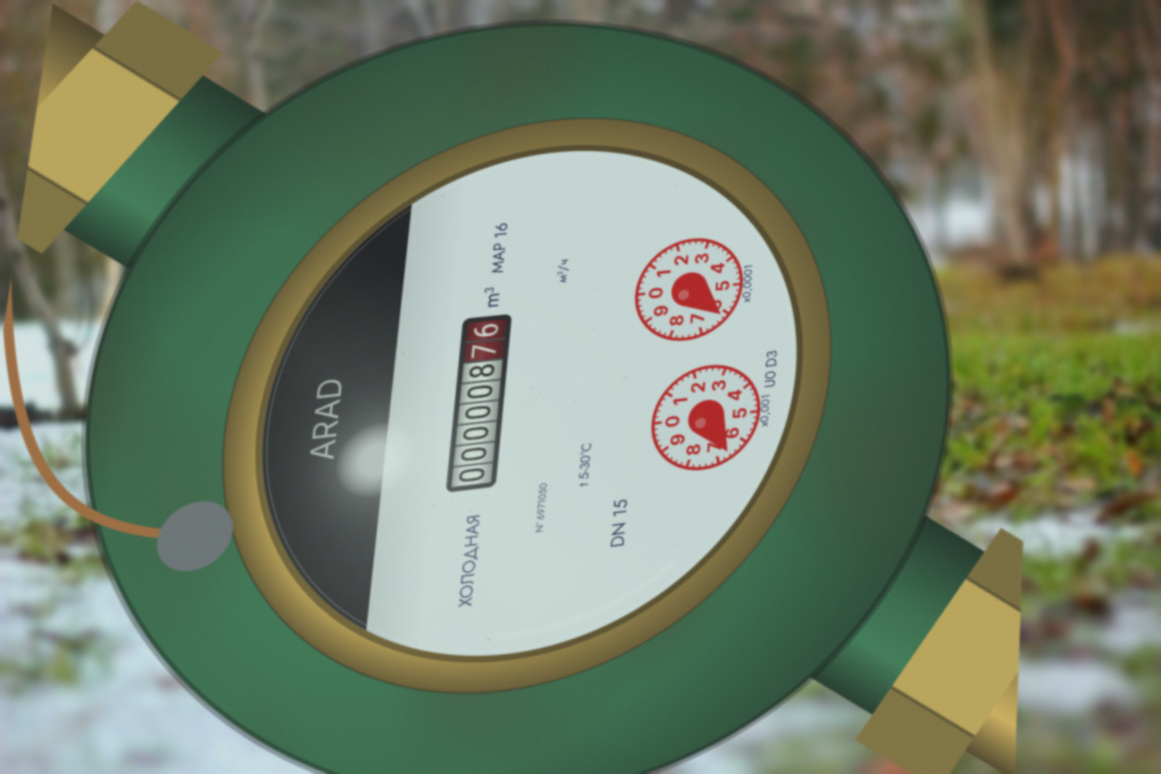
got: 8.7666 m³
